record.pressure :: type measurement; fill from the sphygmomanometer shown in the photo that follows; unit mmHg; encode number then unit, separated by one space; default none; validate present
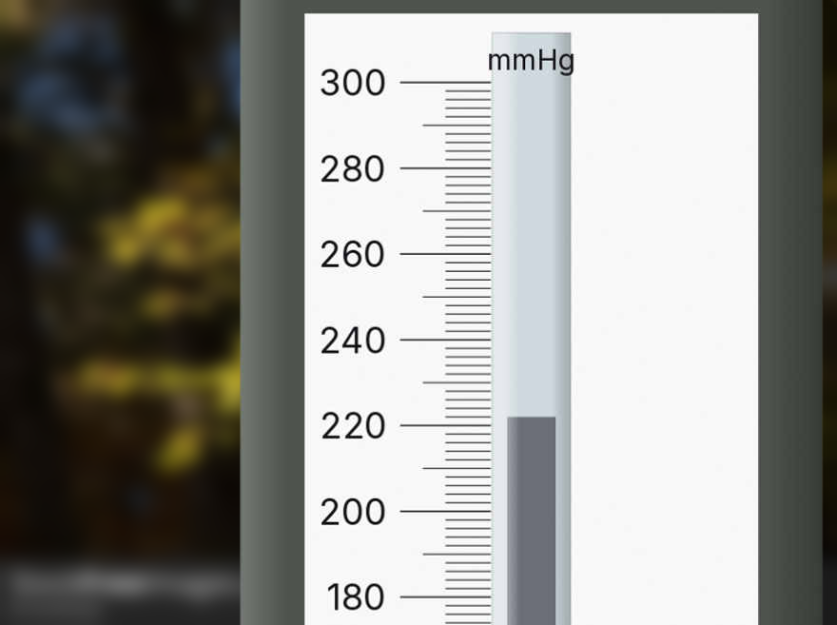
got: 222 mmHg
